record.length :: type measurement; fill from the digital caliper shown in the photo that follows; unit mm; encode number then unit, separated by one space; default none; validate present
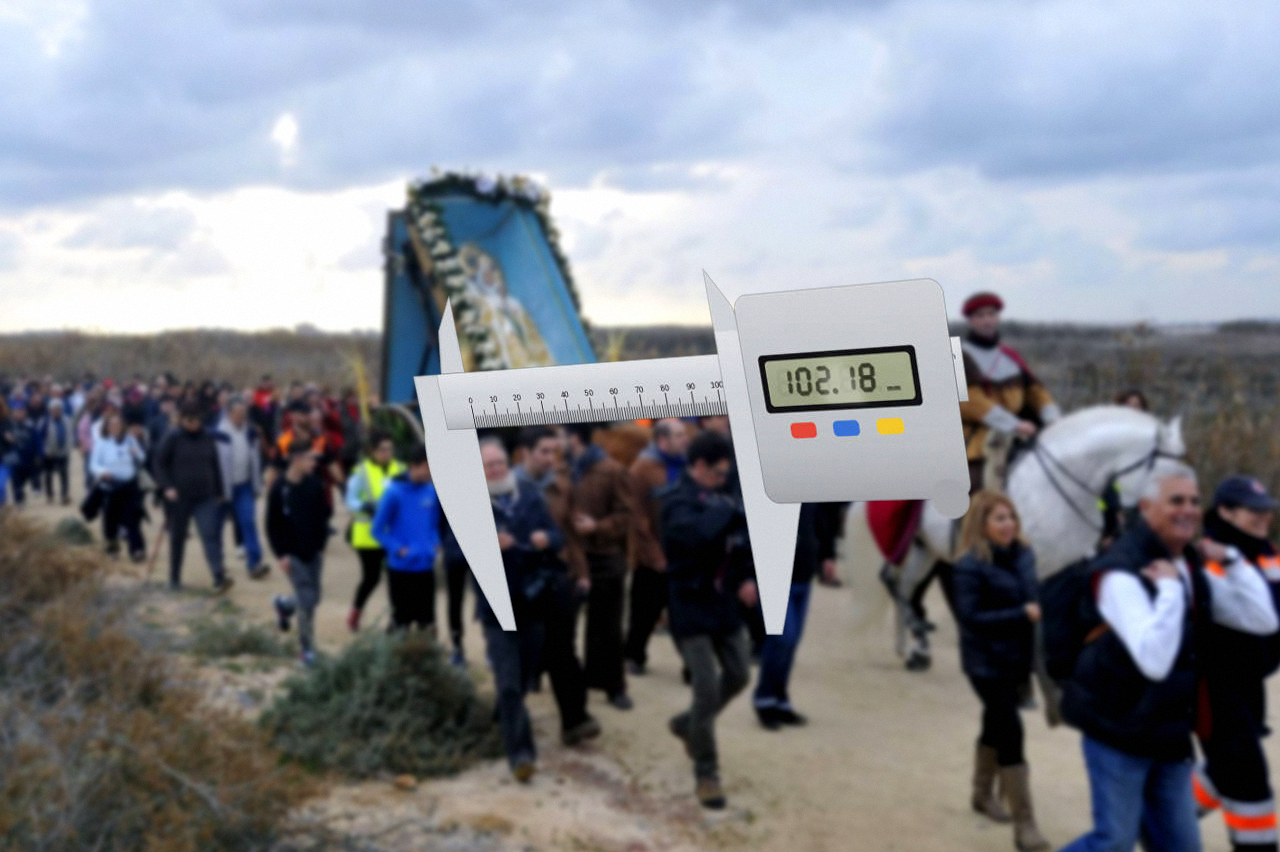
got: 102.18 mm
